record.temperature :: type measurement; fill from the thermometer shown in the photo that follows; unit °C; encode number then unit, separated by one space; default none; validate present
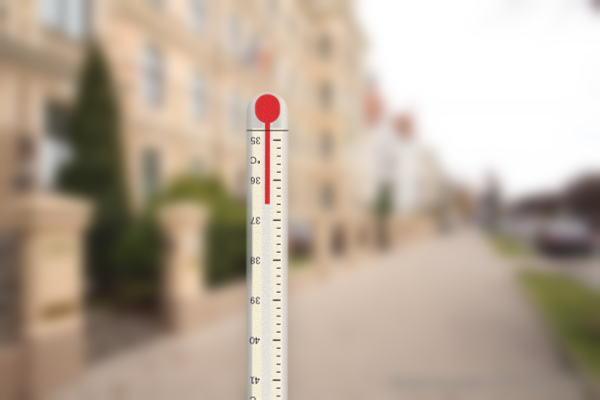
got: 36.6 °C
